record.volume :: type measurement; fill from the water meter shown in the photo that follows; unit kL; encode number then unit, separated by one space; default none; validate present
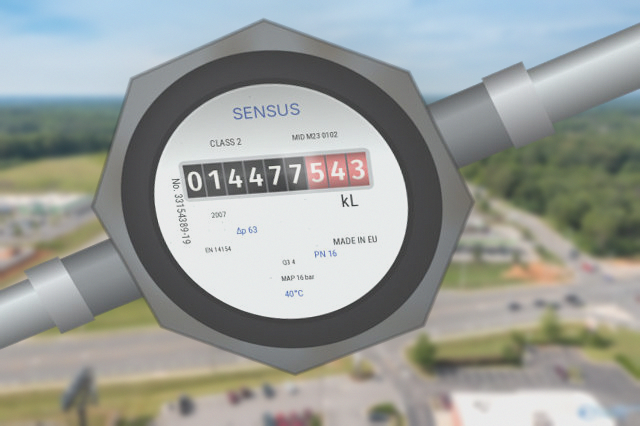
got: 14477.543 kL
